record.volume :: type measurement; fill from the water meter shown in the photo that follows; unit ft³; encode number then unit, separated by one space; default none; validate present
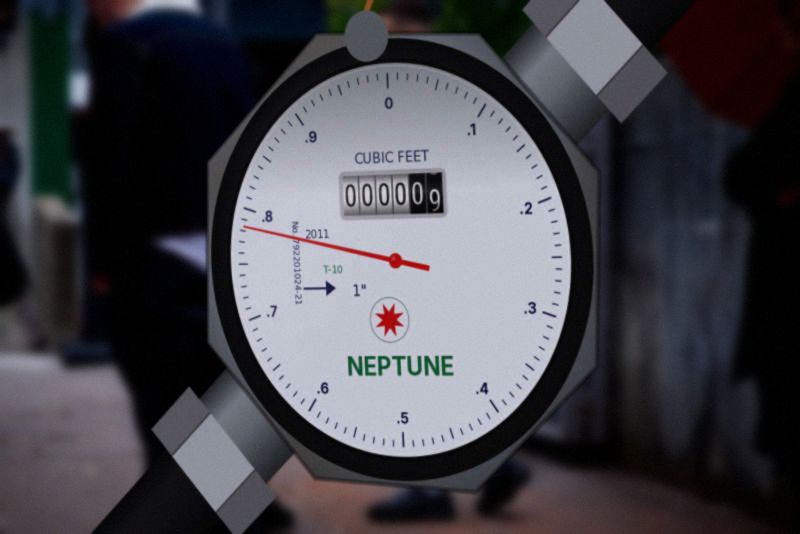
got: 8.78 ft³
